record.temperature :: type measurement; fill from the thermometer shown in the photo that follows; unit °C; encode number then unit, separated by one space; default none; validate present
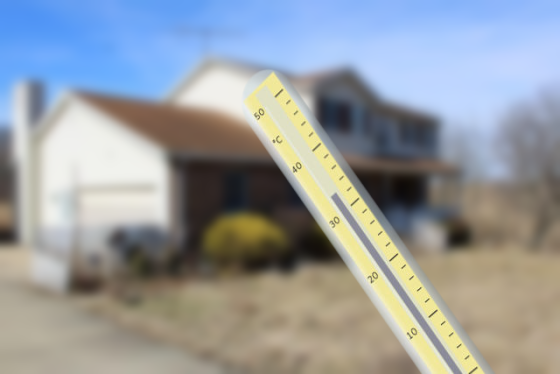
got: 33 °C
